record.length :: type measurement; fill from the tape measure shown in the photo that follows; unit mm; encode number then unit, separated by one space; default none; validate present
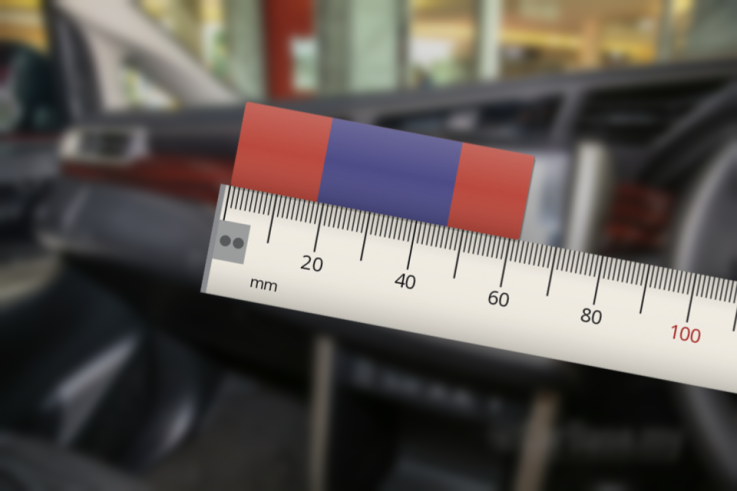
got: 62 mm
